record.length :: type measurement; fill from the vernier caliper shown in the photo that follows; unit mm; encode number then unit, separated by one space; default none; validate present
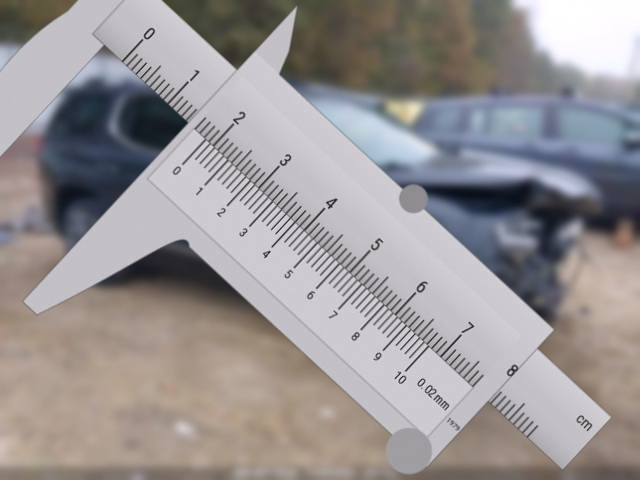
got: 18.4 mm
